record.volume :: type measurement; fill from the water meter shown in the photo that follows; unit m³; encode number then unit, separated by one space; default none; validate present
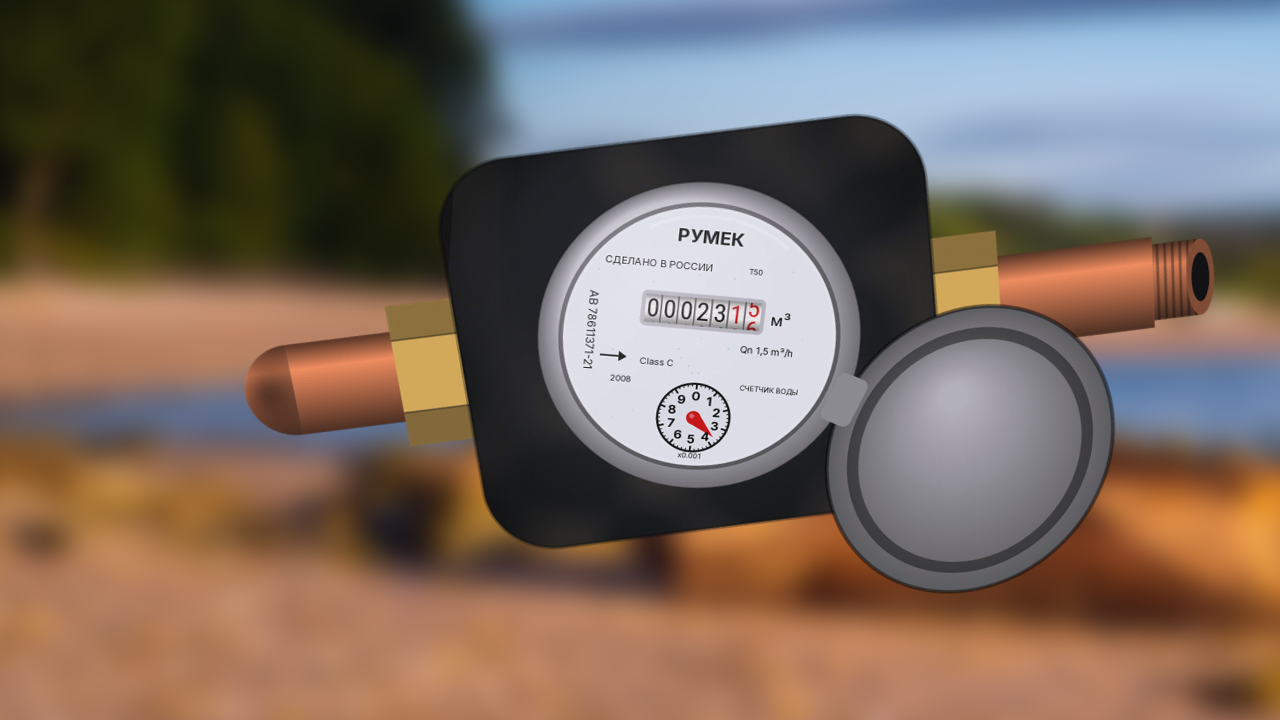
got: 23.153 m³
